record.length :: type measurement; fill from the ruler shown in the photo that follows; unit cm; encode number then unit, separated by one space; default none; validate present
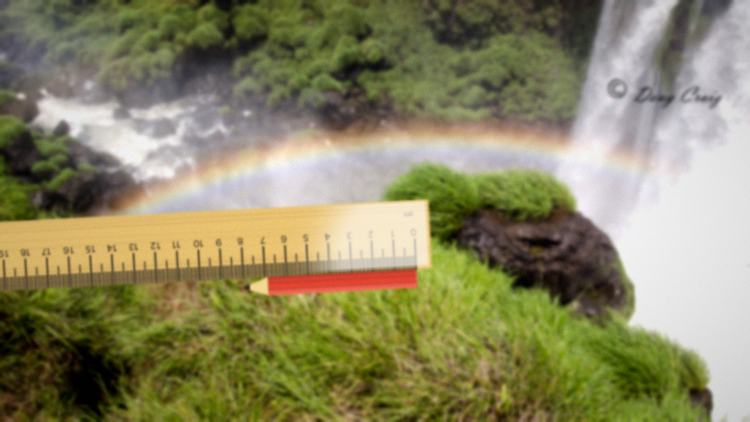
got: 8 cm
